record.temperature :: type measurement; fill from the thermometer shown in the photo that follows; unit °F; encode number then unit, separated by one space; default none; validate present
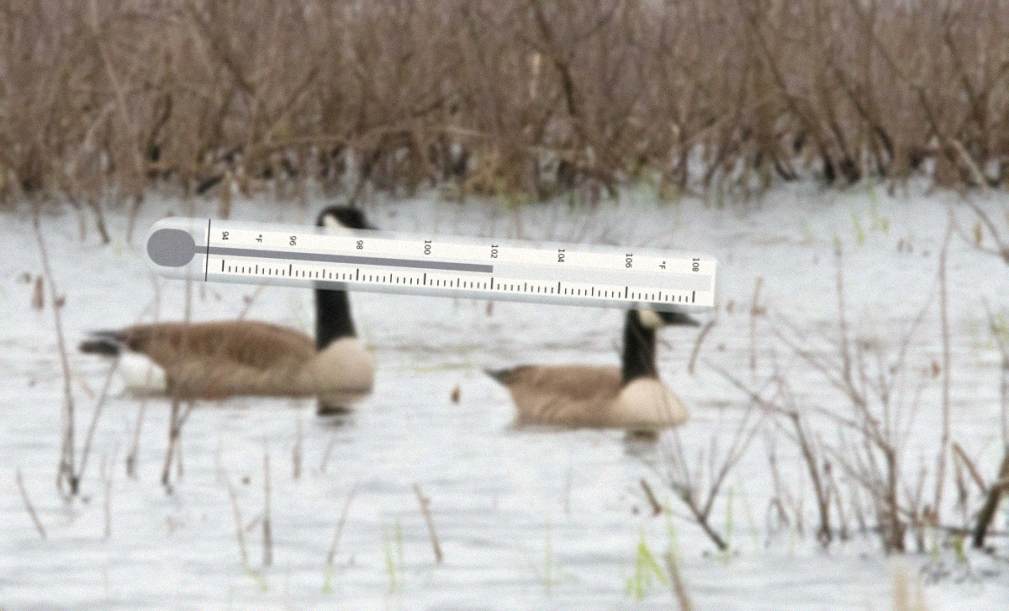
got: 102 °F
